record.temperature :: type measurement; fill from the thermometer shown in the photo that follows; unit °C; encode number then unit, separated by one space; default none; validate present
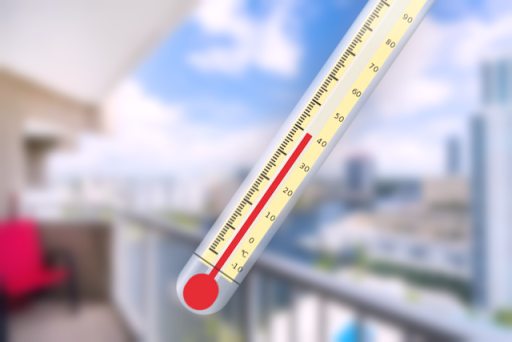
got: 40 °C
